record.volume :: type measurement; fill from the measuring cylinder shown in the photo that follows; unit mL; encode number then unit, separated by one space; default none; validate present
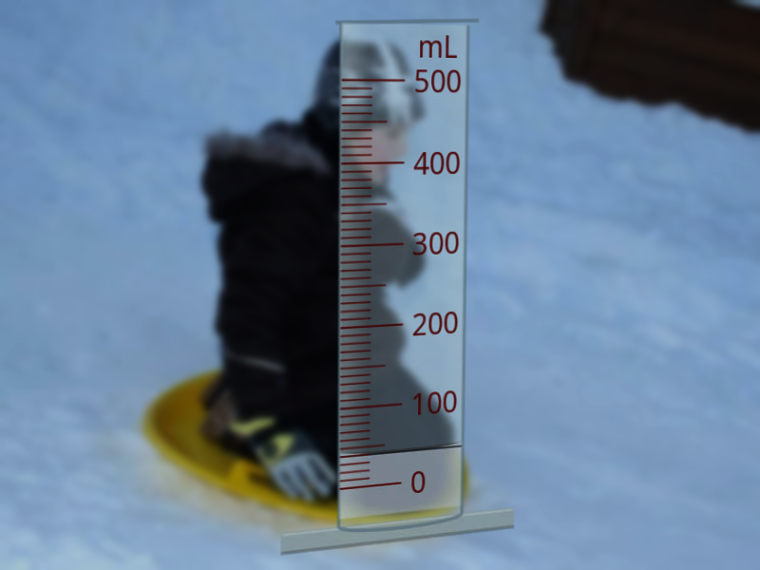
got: 40 mL
